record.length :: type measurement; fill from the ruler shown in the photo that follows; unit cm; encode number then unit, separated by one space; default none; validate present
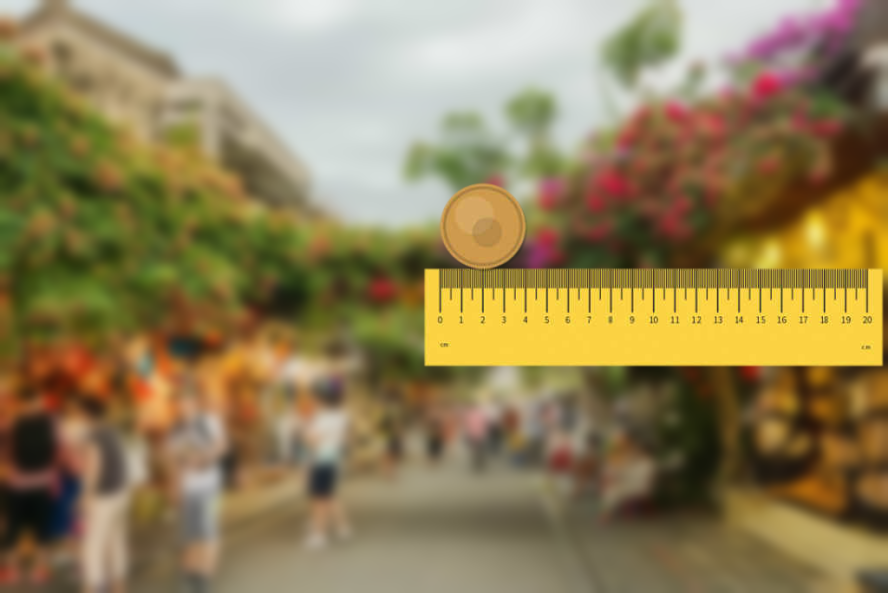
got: 4 cm
